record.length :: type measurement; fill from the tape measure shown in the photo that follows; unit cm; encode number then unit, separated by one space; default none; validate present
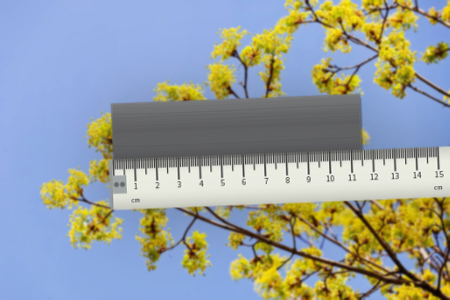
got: 11.5 cm
